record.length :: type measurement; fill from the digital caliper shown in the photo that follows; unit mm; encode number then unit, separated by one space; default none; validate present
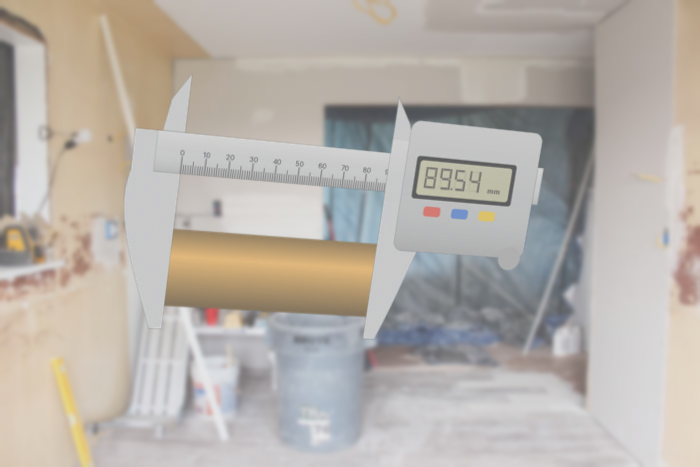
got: 89.54 mm
